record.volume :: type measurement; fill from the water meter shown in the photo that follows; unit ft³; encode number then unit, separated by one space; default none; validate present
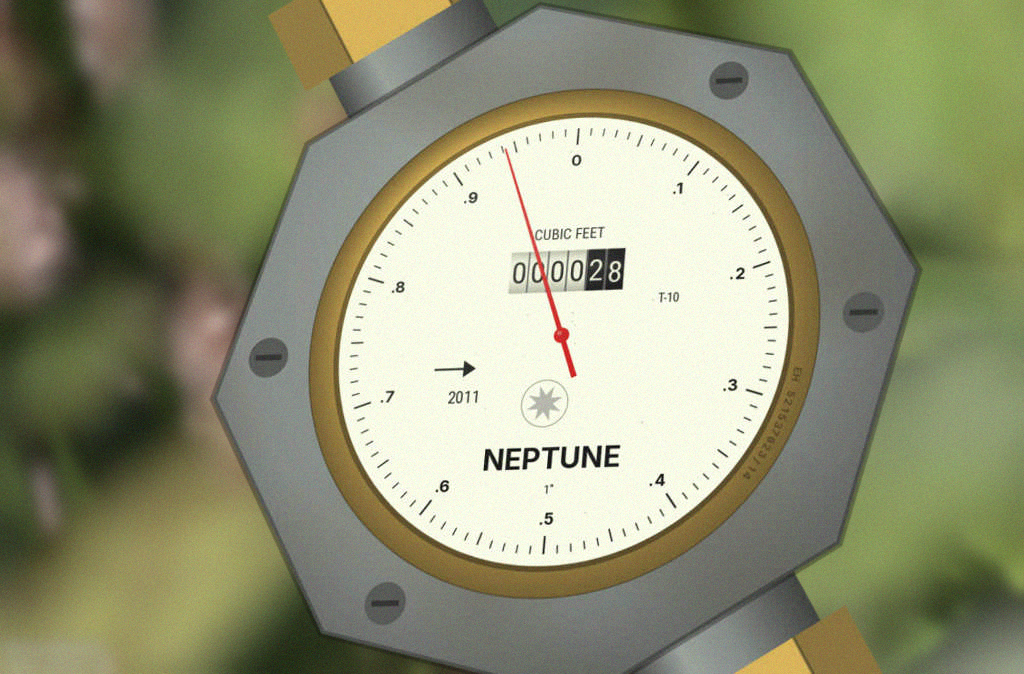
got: 27.94 ft³
